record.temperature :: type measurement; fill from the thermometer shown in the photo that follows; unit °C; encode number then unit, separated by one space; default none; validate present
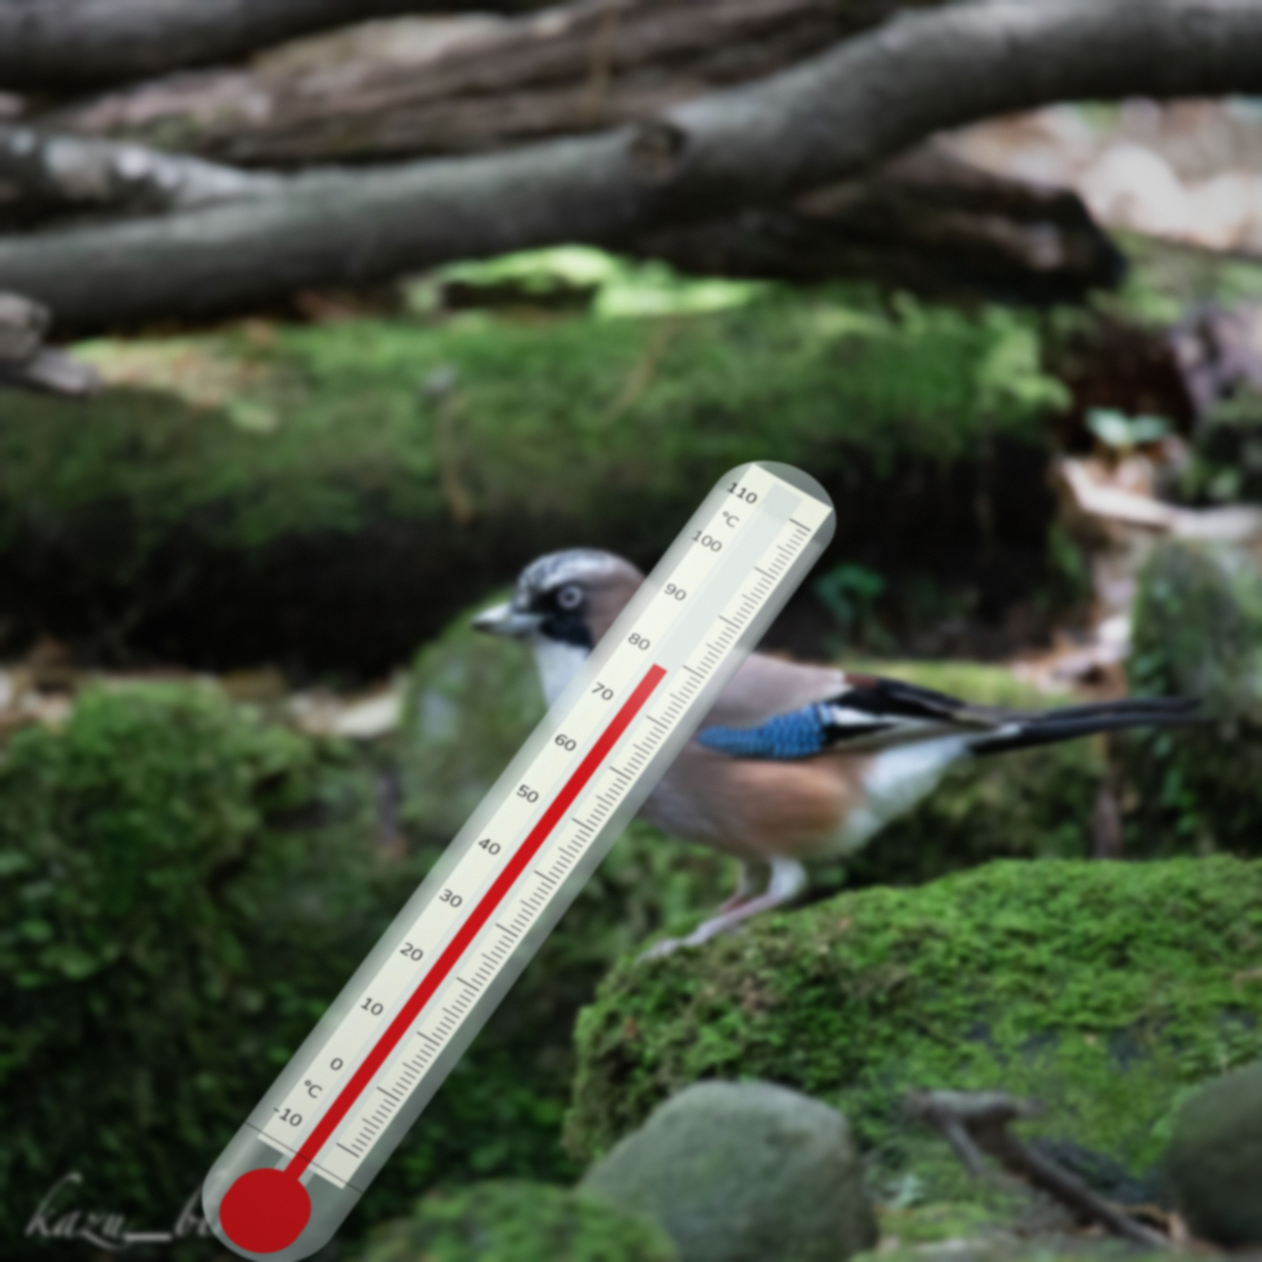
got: 78 °C
